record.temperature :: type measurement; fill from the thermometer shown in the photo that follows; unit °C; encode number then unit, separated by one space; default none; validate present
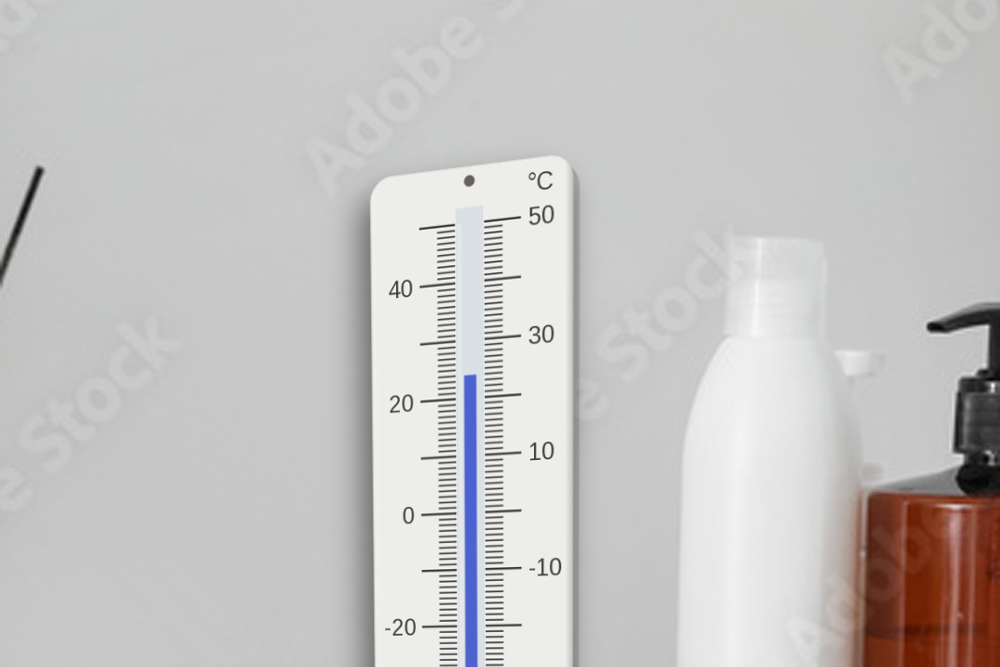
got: 24 °C
